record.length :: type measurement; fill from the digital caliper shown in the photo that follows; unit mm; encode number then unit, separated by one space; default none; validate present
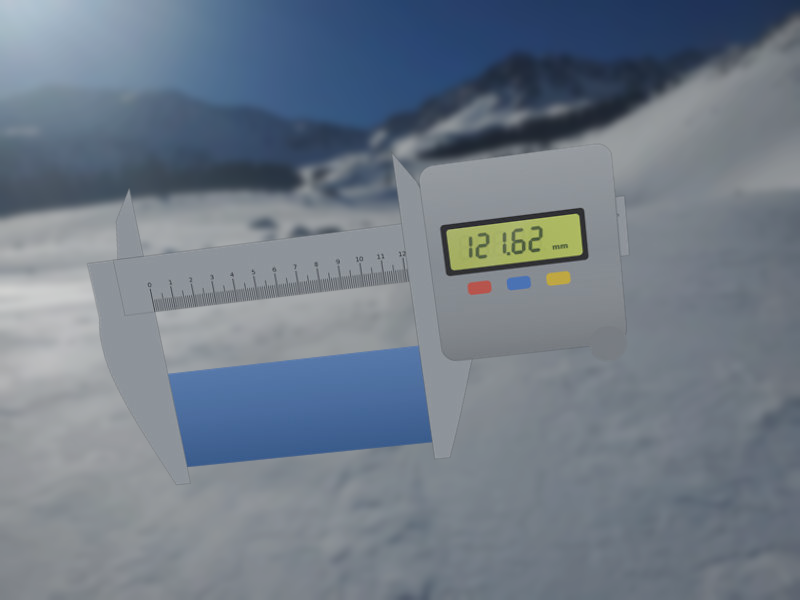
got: 121.62 mm
